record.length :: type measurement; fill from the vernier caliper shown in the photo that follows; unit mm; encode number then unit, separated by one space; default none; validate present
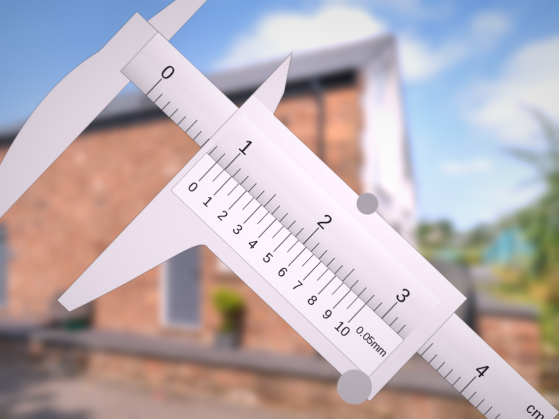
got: 9.0 mm
